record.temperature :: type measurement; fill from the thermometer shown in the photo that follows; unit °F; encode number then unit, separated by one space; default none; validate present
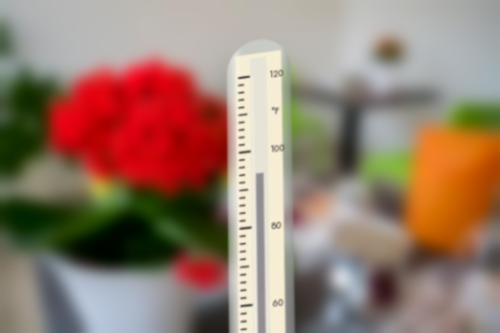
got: 94 °F
